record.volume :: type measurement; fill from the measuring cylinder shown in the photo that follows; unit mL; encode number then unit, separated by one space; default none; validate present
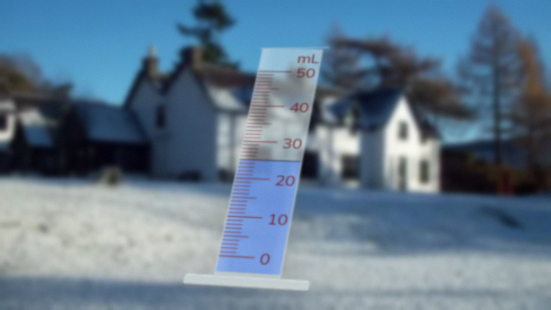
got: 25 mL
